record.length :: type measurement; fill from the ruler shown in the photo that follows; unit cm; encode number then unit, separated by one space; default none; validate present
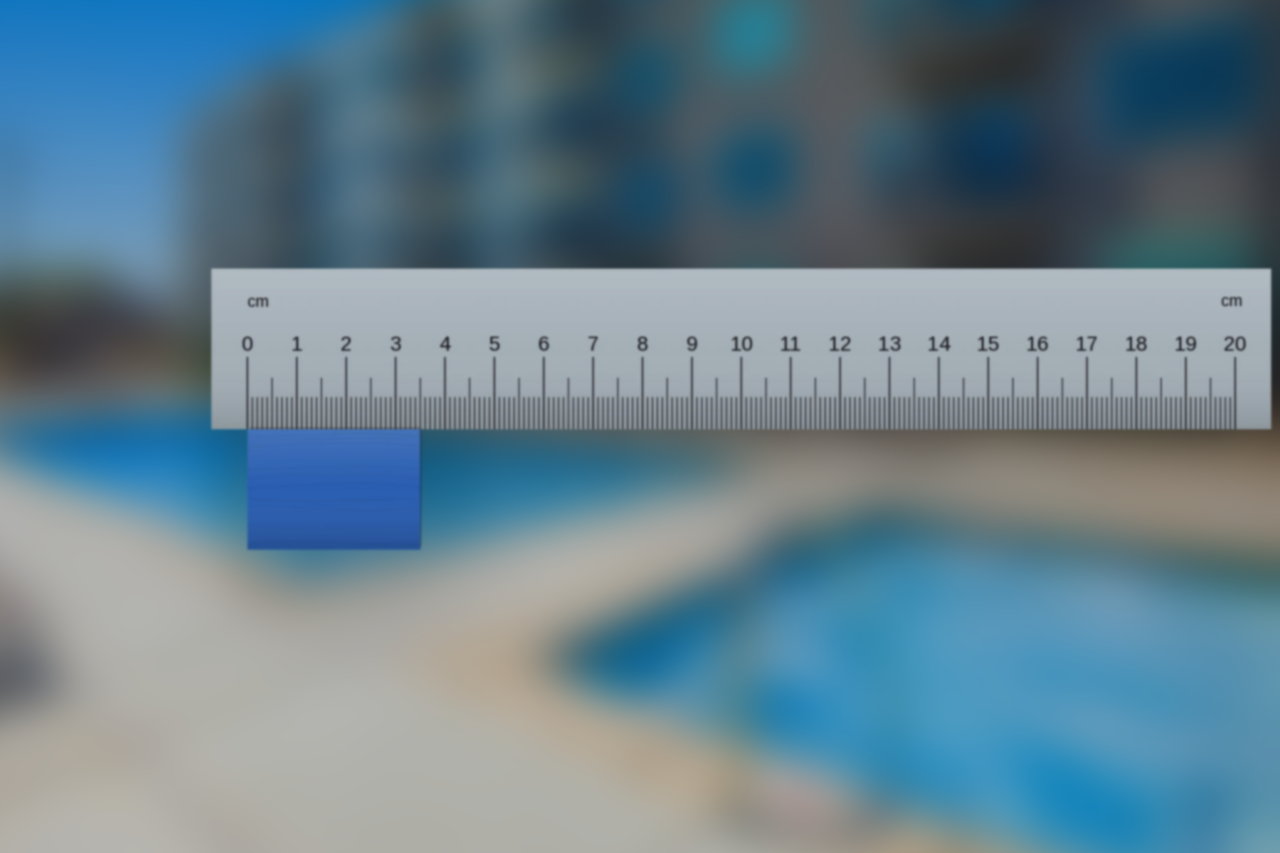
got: 3.5 cm
